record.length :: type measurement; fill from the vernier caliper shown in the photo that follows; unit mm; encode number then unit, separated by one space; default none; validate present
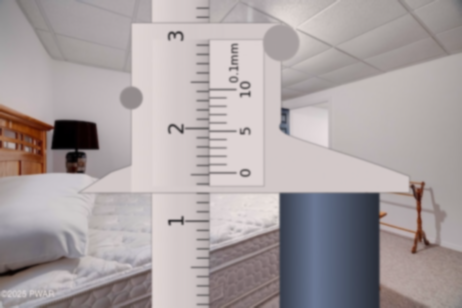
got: 15.2 mm
